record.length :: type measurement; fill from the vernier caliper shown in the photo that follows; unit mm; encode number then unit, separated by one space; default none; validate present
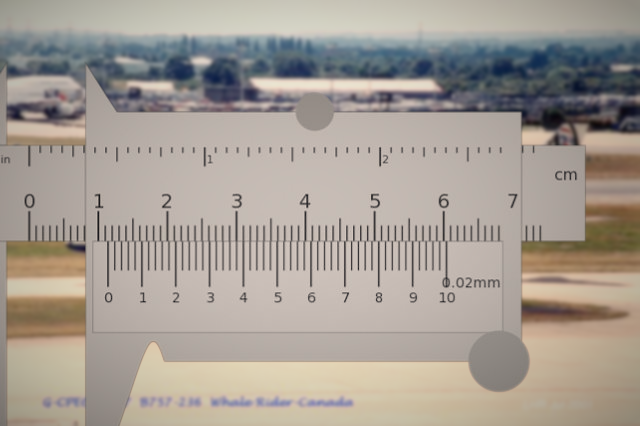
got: 11.4 mm
